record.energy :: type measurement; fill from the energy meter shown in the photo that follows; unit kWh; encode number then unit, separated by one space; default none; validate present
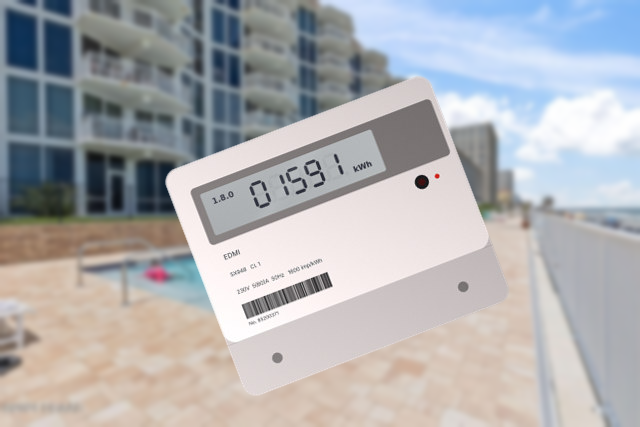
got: 1591 kWh
